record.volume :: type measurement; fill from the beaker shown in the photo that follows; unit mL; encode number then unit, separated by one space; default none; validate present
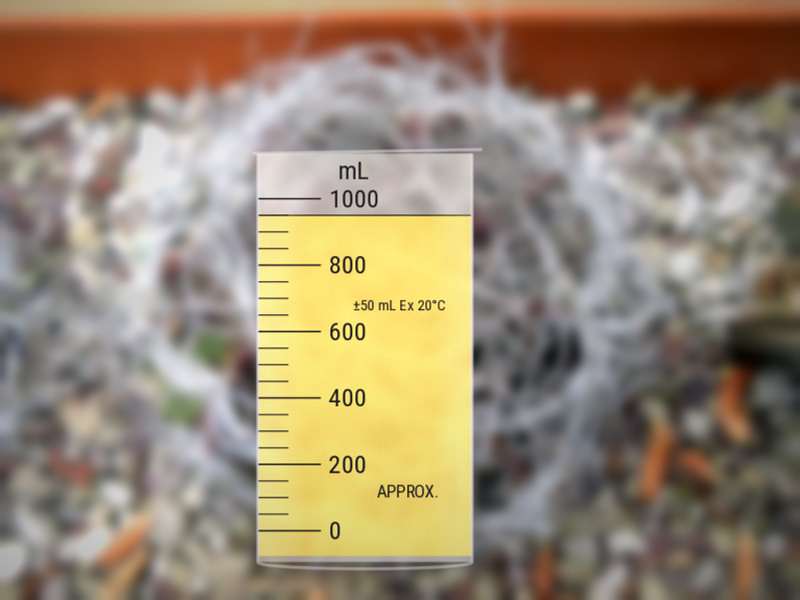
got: 950 mL
